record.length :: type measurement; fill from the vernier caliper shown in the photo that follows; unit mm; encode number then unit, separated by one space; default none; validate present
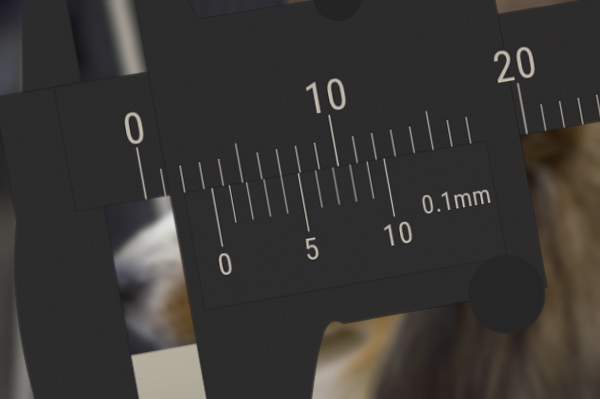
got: 3.4 mm
